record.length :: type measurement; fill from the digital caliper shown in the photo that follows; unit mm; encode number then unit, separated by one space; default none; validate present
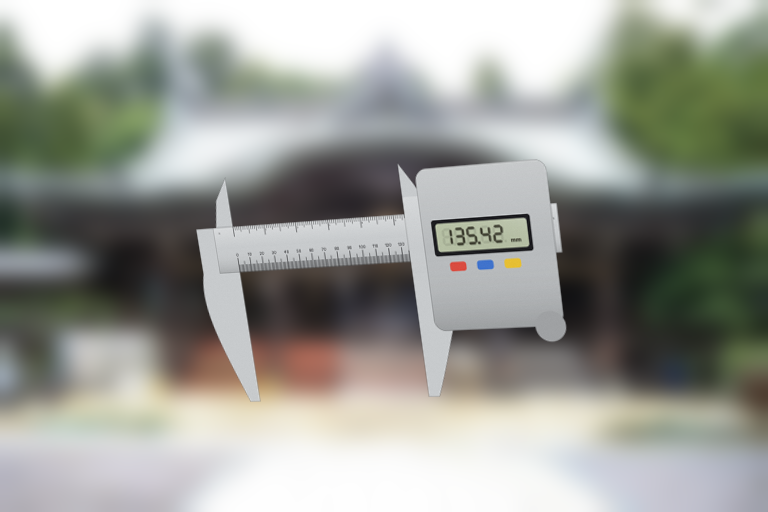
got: 135.42 mm
